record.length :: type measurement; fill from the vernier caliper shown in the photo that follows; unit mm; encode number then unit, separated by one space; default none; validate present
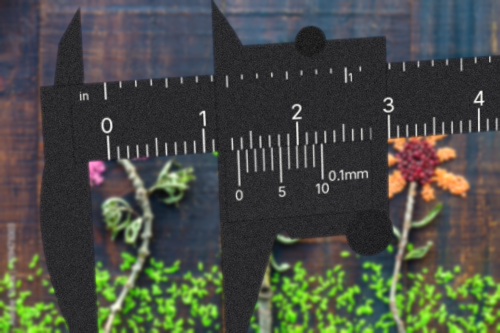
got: 13.6 mm
